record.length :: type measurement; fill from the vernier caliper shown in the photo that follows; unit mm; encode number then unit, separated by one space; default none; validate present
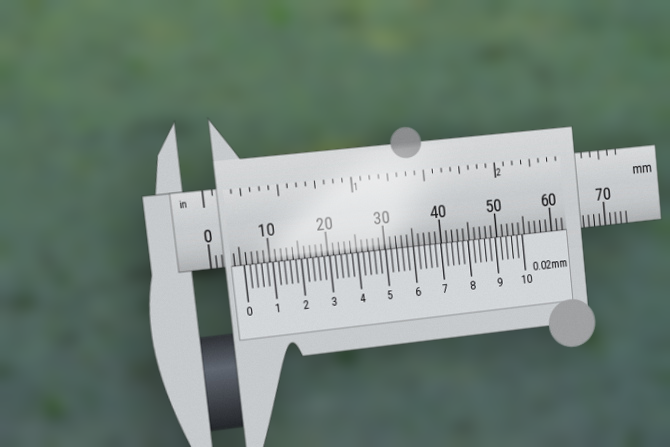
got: 5.6 mm
